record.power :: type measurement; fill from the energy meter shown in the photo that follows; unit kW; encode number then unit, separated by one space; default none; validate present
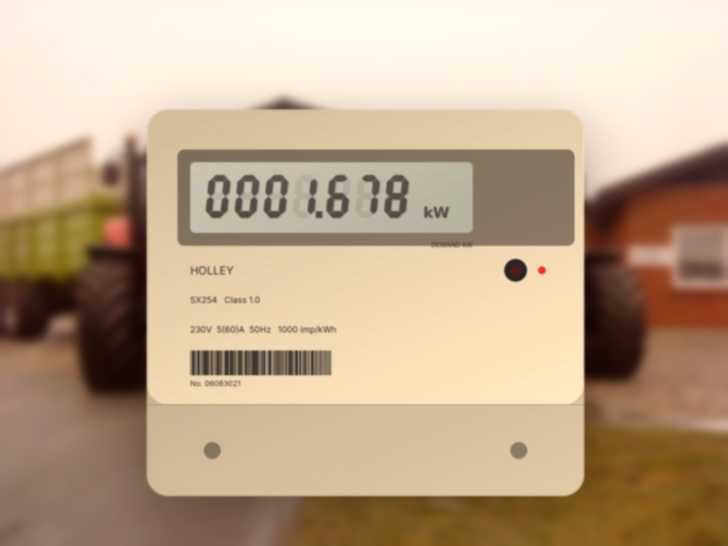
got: 1.678 kW
